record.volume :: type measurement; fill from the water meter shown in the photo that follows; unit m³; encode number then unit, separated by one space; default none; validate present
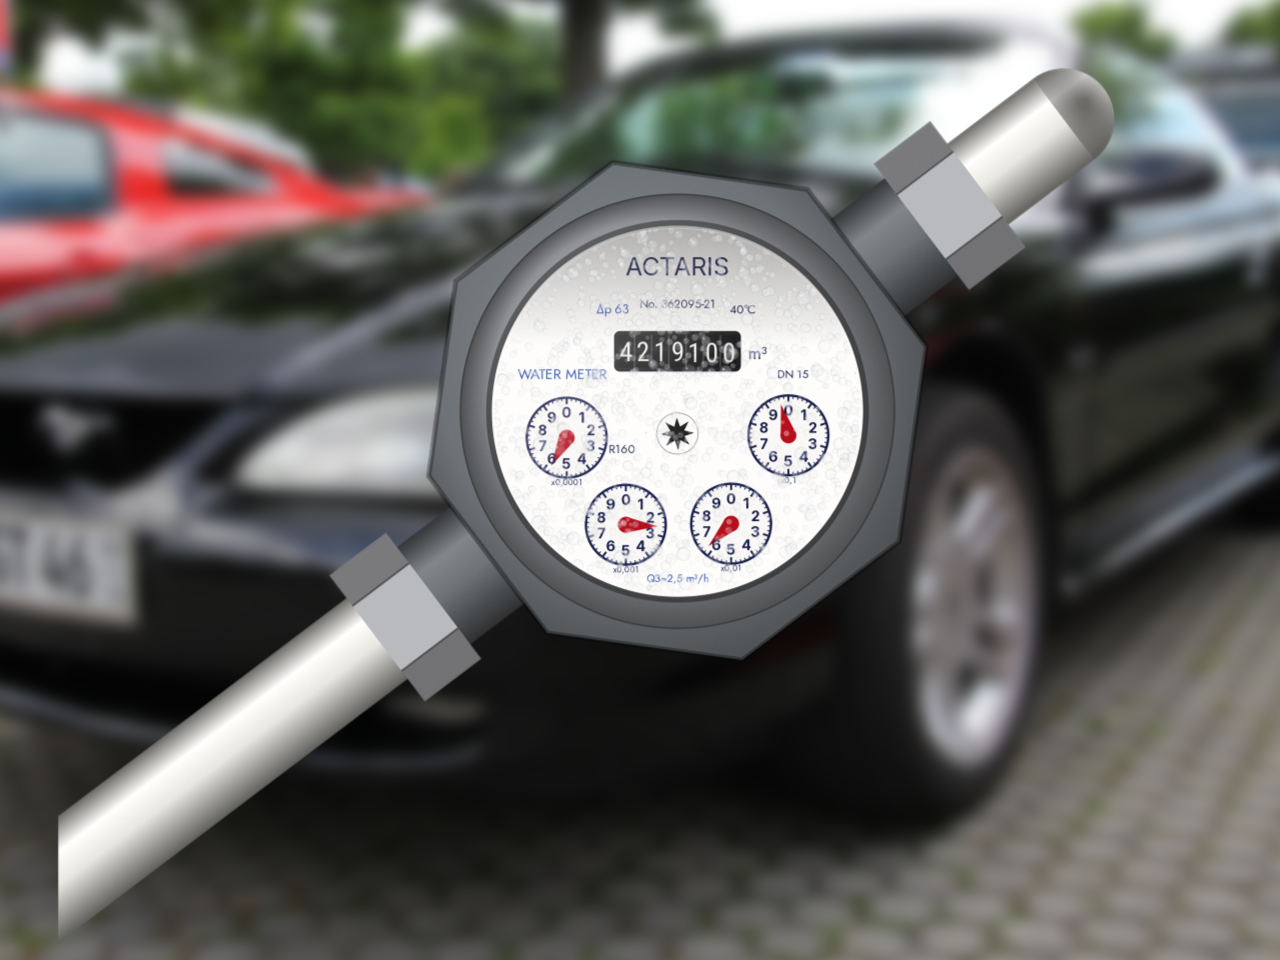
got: 4219099.9625 m³
